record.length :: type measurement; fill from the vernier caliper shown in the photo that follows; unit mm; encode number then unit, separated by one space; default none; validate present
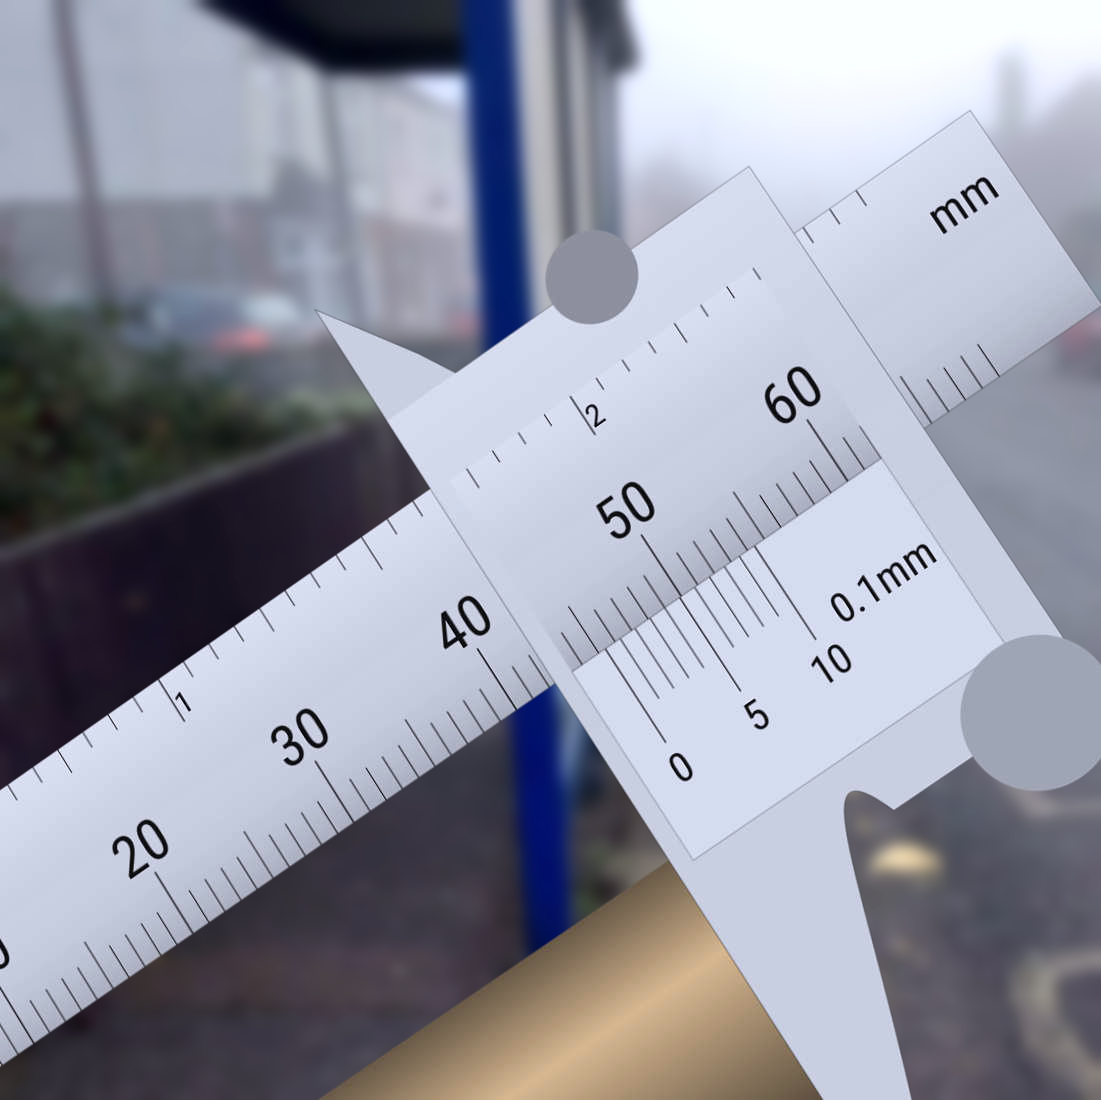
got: 45.4 mm
